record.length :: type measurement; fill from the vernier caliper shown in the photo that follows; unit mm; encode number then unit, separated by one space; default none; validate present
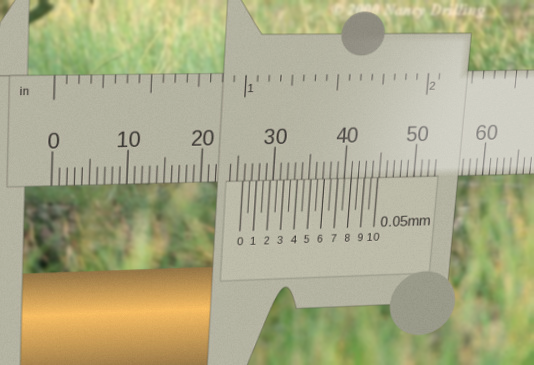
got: 25.8 mm
